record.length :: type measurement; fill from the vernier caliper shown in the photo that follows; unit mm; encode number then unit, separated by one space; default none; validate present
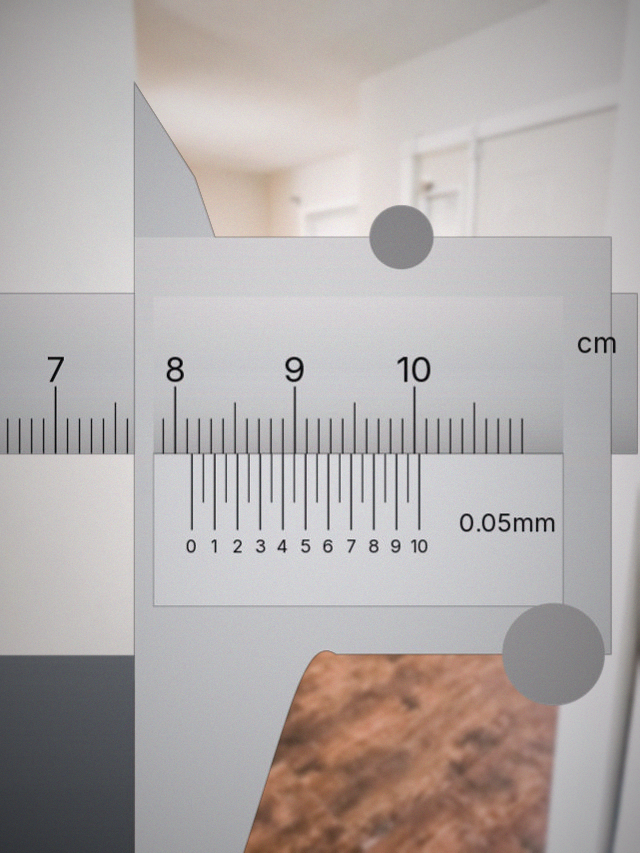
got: 81.4 mm
